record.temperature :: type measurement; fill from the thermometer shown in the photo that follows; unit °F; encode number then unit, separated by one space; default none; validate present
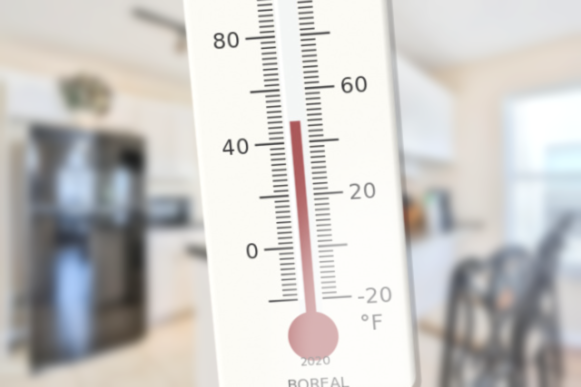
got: 48 °F
